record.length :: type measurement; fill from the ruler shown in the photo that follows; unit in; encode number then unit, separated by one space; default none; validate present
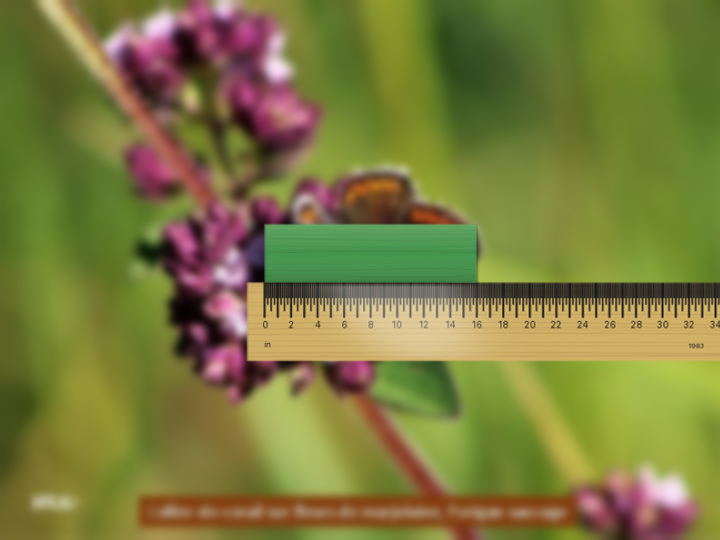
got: 16 in
